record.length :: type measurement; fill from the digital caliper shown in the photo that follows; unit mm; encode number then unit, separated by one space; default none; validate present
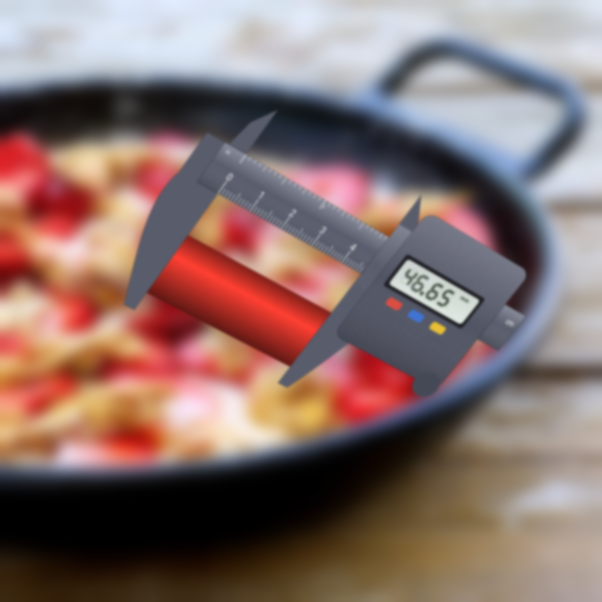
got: 46.65 mm
